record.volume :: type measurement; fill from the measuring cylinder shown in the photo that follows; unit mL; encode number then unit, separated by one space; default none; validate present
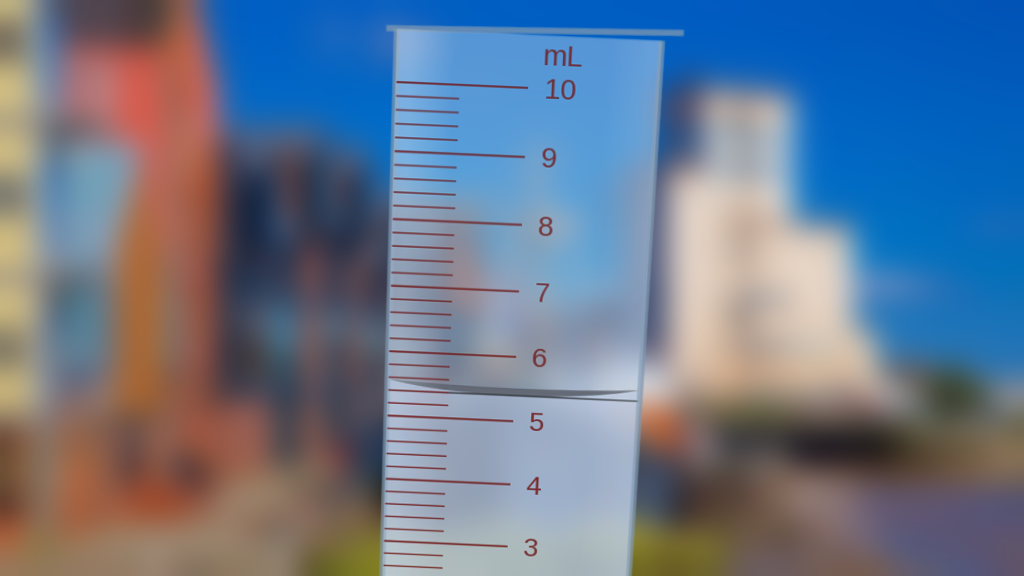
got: 5.4 mL
